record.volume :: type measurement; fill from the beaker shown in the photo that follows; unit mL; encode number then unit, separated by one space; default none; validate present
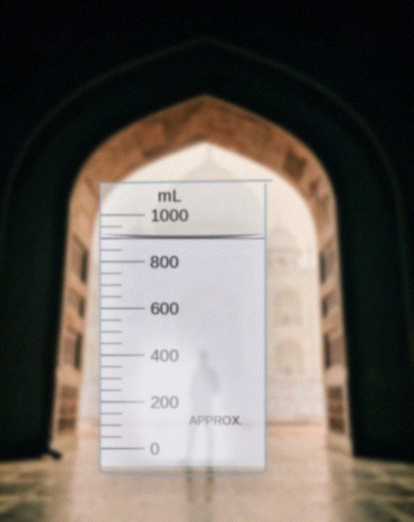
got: 900 mL
